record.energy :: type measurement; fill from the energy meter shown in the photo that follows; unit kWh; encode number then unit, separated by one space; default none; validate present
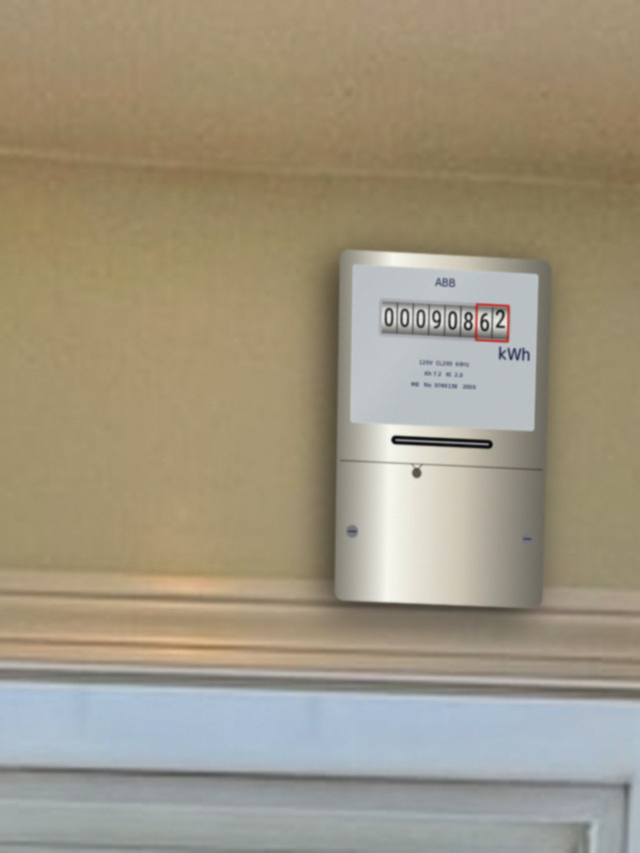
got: 908.62 kWh
